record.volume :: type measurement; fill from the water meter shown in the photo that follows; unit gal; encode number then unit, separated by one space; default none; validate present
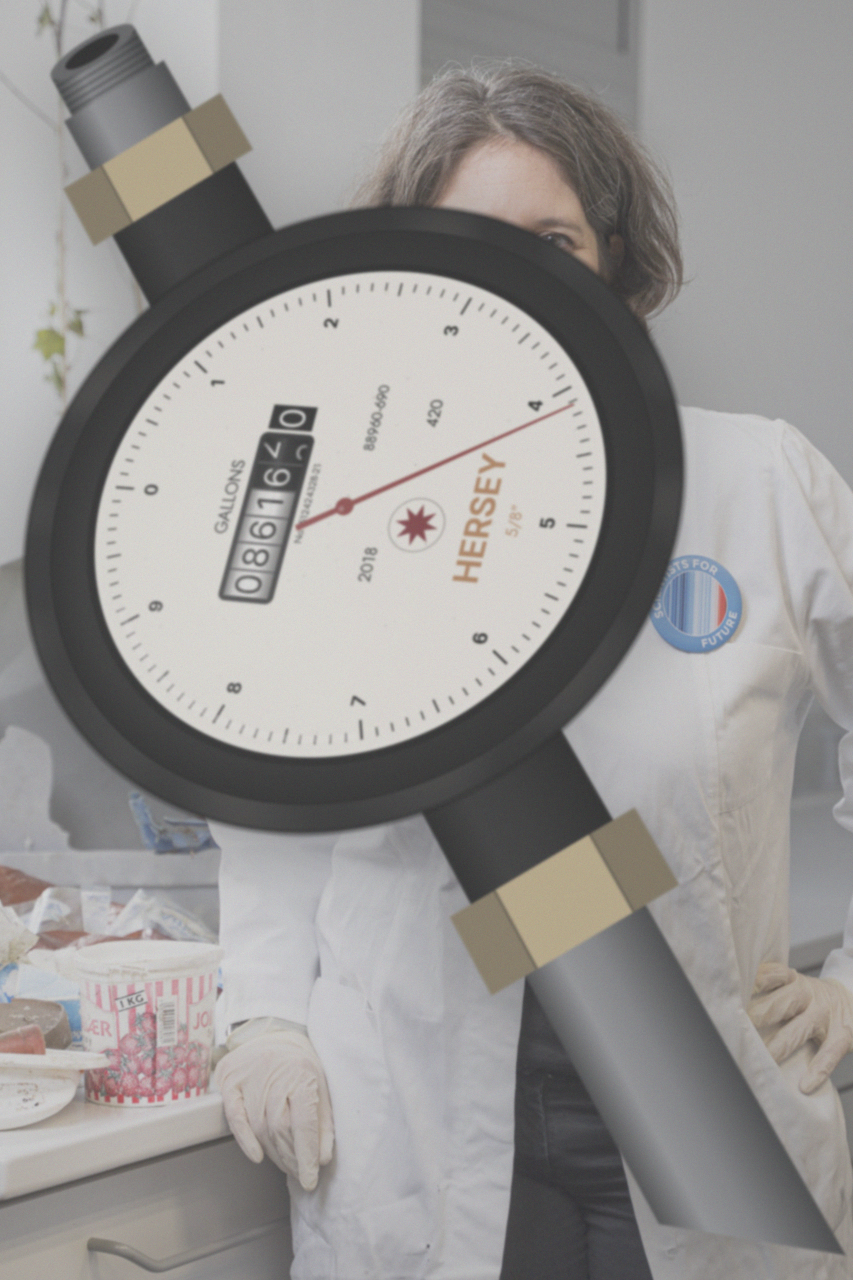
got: 861624.1 gal
